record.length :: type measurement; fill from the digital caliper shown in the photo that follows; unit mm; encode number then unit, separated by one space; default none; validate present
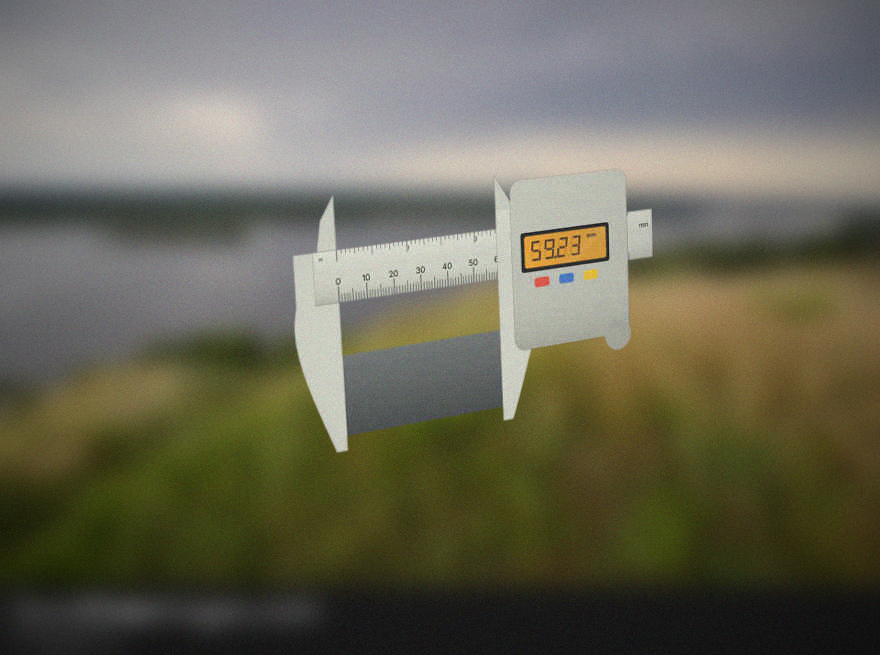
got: 59.23 mm
